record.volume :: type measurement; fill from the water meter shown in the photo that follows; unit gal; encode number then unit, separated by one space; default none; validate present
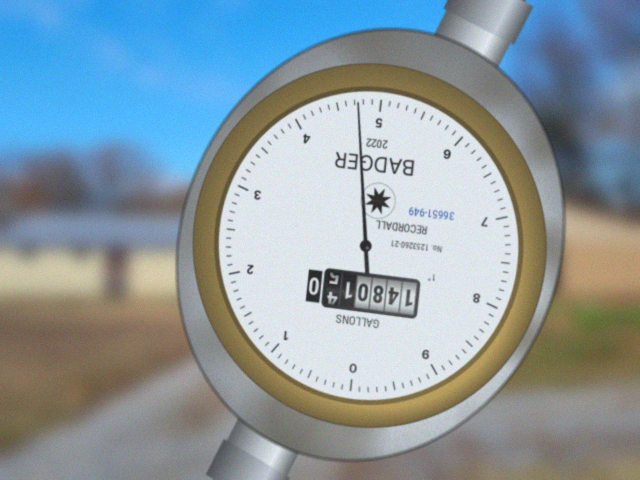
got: 1480144.7 gal
